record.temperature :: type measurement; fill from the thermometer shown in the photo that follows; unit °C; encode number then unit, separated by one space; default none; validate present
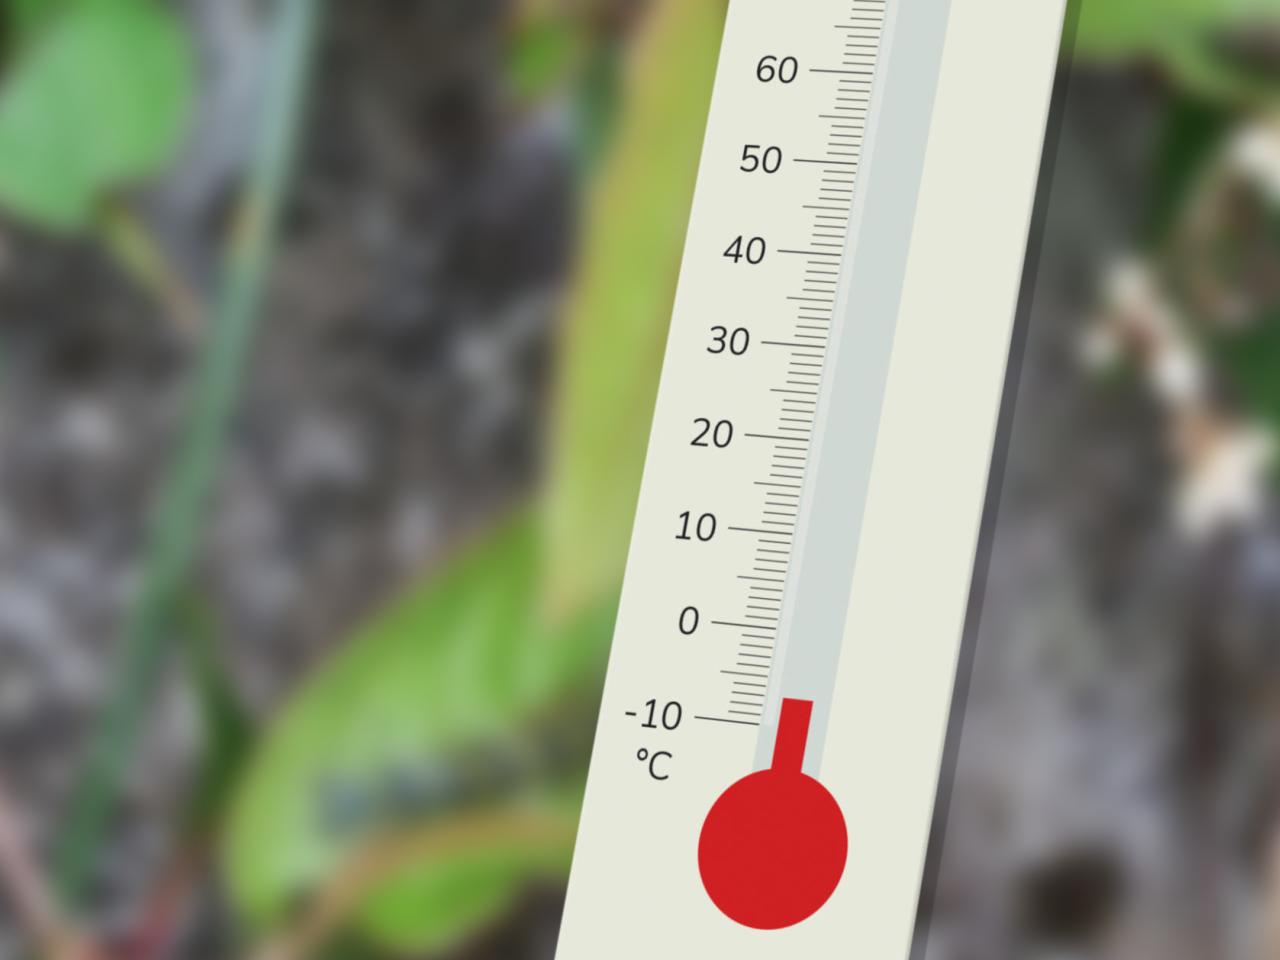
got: -7 °C
